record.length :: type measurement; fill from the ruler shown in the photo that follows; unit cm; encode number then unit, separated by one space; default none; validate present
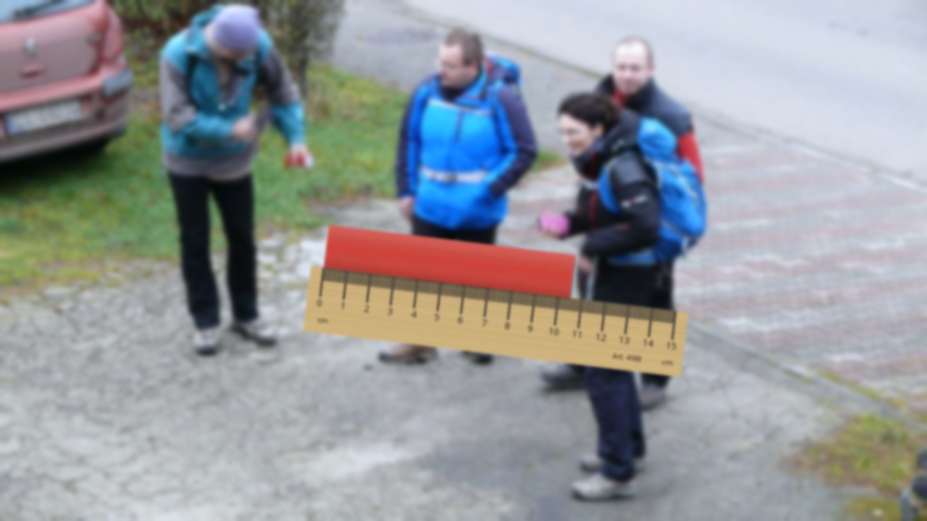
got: 10.5 cm
